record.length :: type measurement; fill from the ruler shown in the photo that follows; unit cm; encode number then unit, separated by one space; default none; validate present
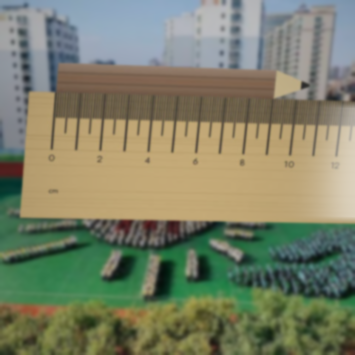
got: 10.5 cm
